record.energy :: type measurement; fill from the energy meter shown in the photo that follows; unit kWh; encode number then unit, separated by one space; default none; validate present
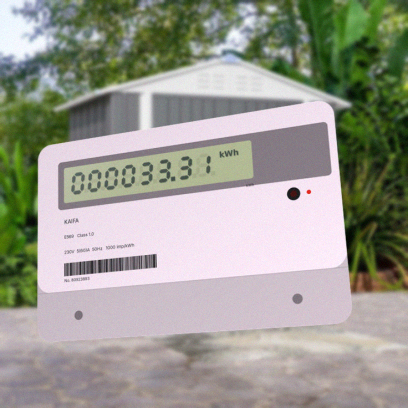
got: 33.31 kWh
